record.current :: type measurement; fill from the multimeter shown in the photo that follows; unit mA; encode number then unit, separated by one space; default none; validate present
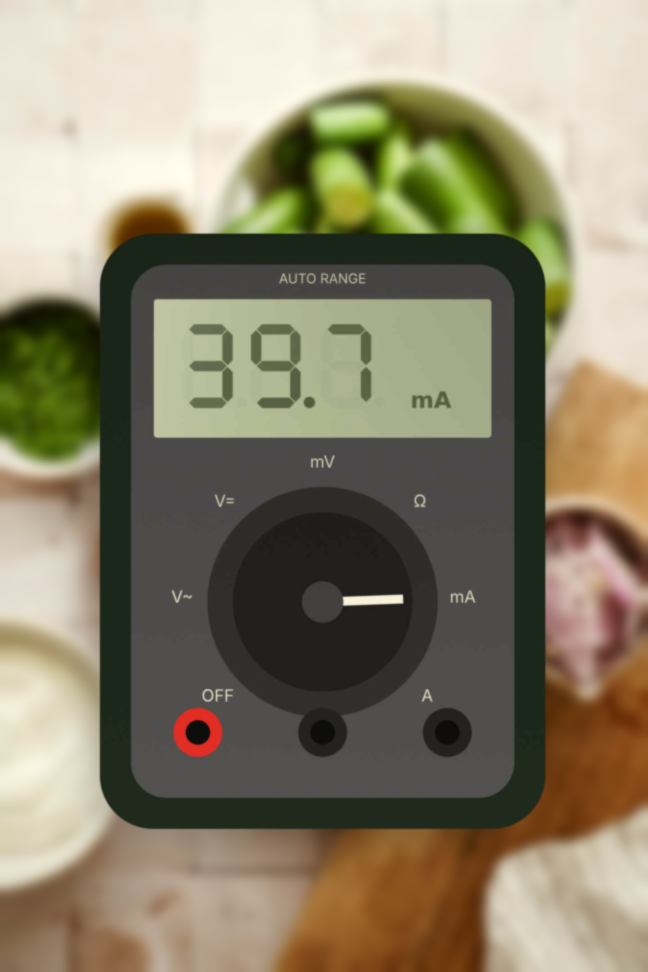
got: 39.7 mA
